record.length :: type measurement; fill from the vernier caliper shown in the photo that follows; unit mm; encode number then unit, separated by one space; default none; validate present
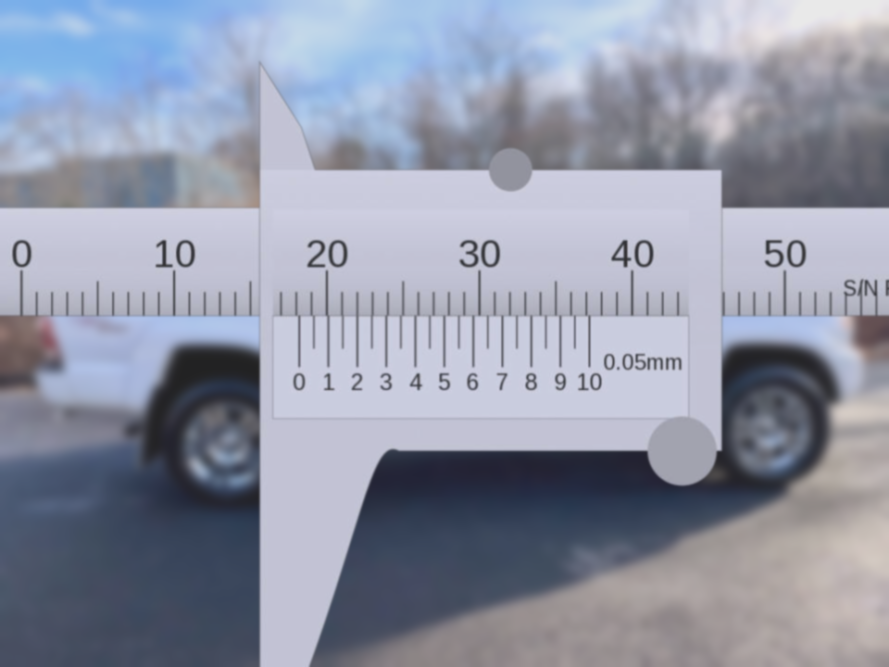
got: 18.2 mm
